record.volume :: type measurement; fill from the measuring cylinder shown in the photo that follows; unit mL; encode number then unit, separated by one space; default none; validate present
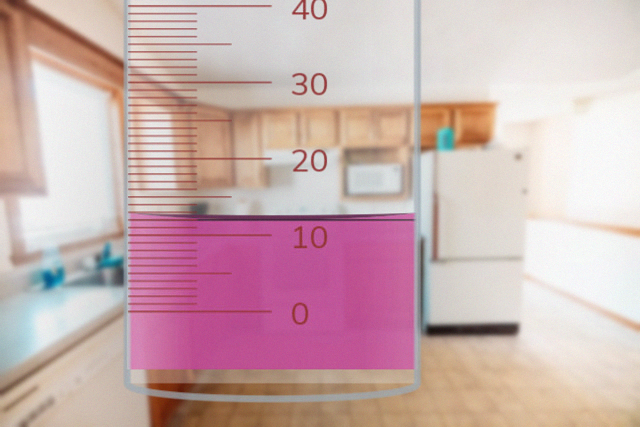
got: 12 mL
